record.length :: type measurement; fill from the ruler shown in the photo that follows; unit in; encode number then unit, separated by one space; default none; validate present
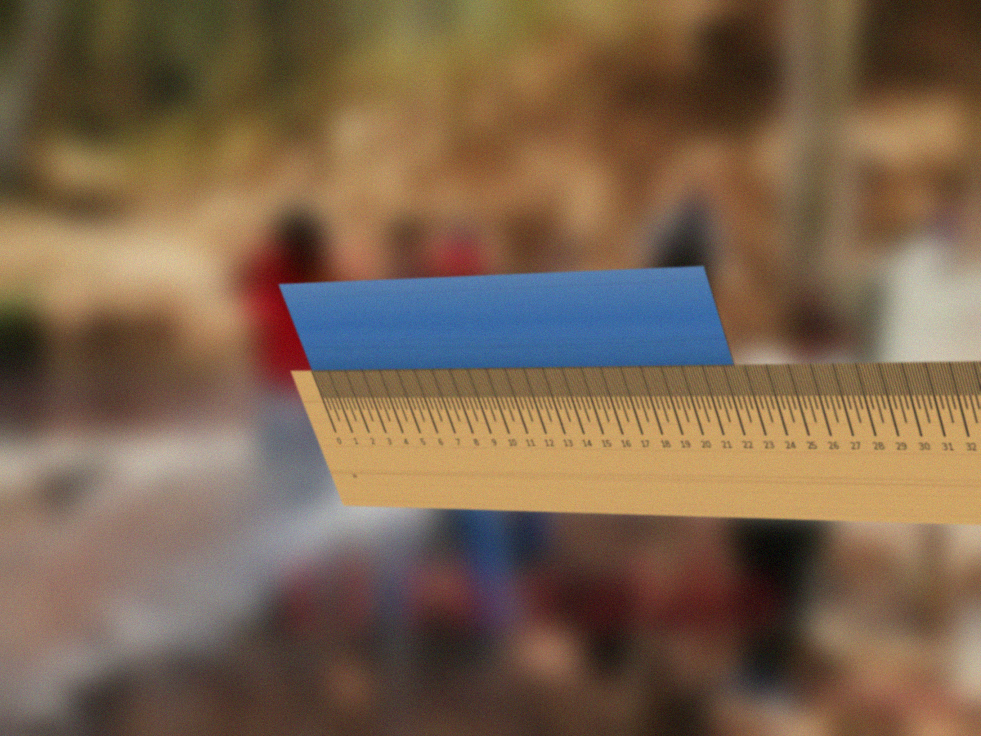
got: 22.5 in
